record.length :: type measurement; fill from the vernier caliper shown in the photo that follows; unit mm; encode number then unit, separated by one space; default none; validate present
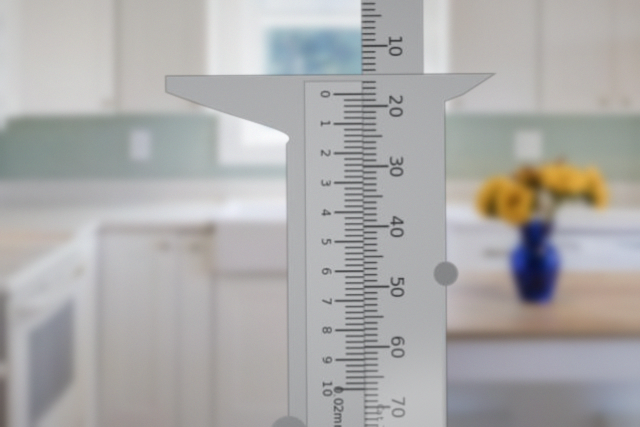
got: 18.0 mm
